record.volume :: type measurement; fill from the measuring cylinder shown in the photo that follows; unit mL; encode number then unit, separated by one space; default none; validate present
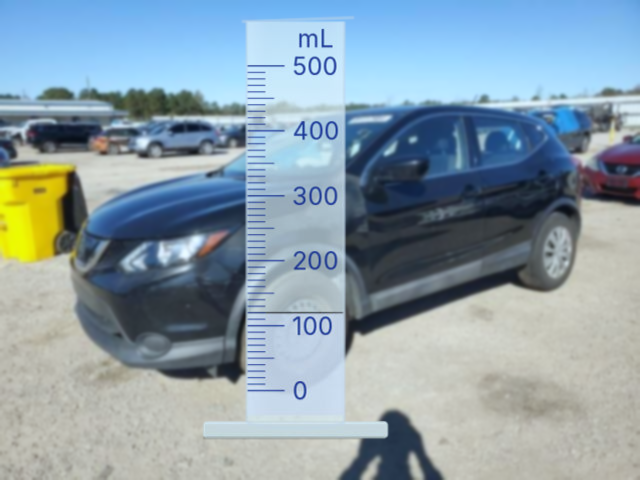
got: 120 mL
